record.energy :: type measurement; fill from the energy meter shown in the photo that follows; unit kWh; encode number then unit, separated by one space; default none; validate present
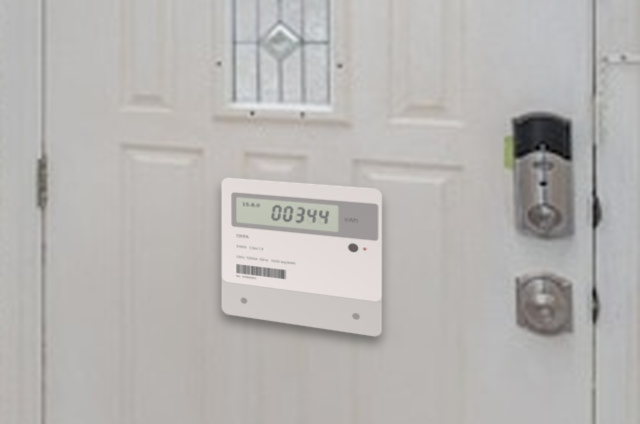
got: 344 kWh
